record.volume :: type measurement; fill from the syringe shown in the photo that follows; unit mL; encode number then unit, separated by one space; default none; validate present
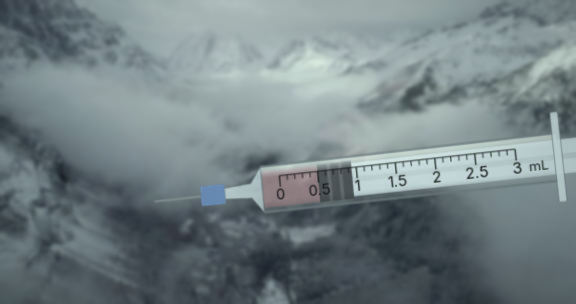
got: 0.5 mL
